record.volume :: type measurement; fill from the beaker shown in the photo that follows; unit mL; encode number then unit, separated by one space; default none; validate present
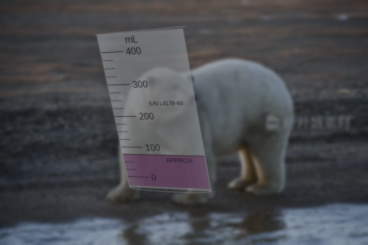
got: 75 mL
